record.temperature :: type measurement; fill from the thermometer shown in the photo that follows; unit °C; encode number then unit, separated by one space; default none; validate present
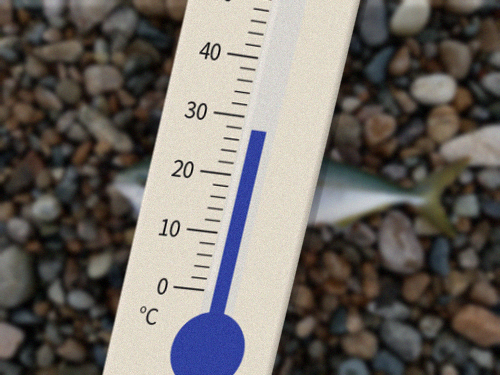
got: 28 °C
